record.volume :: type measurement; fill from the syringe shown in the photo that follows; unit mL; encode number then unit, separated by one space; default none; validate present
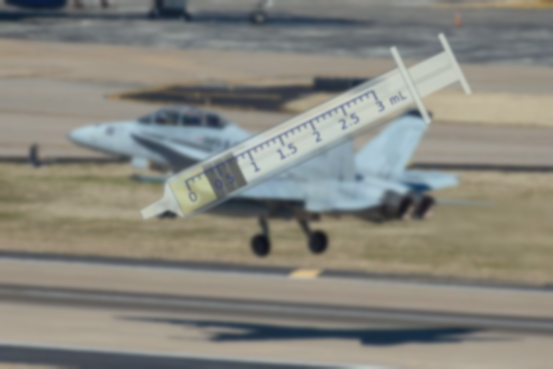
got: 0.3 mL
